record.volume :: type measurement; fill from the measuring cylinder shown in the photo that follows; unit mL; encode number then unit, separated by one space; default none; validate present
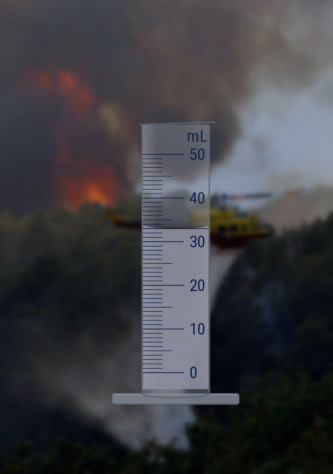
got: 33 mL
